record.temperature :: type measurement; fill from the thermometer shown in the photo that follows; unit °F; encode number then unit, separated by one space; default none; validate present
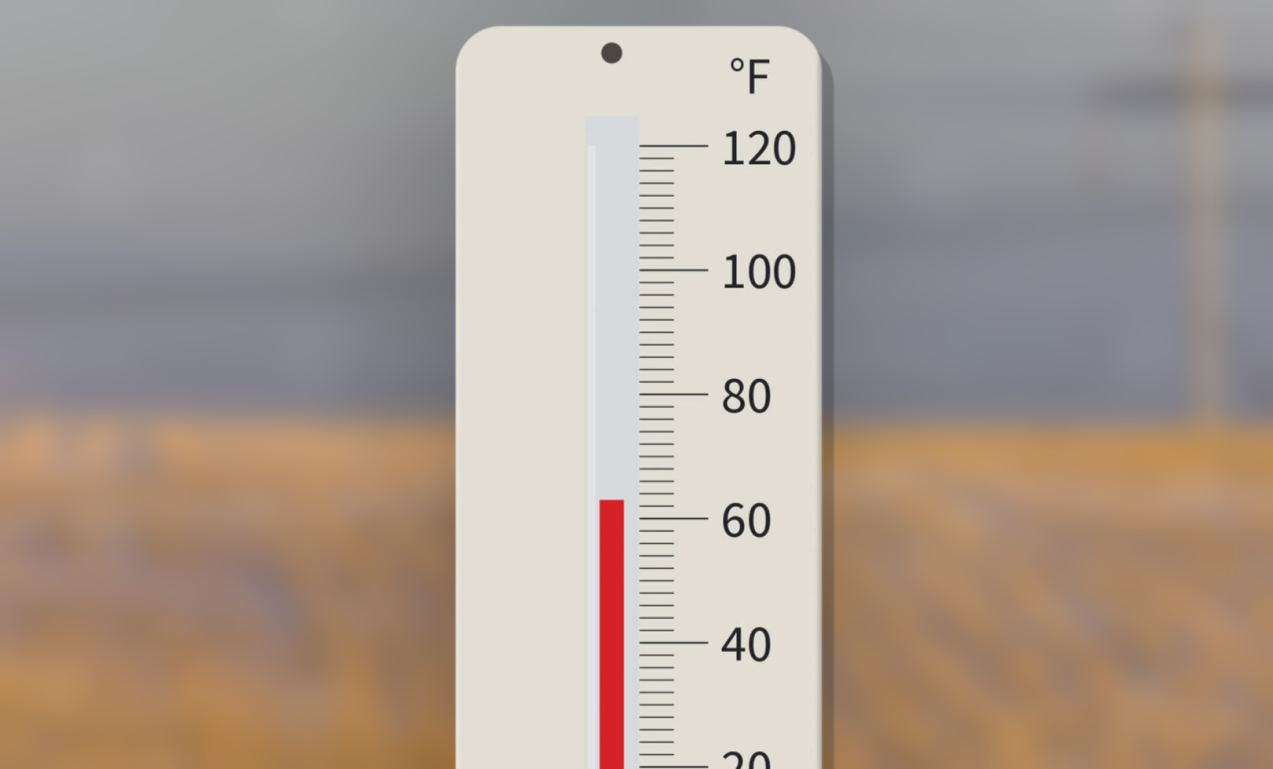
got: 63 °F
